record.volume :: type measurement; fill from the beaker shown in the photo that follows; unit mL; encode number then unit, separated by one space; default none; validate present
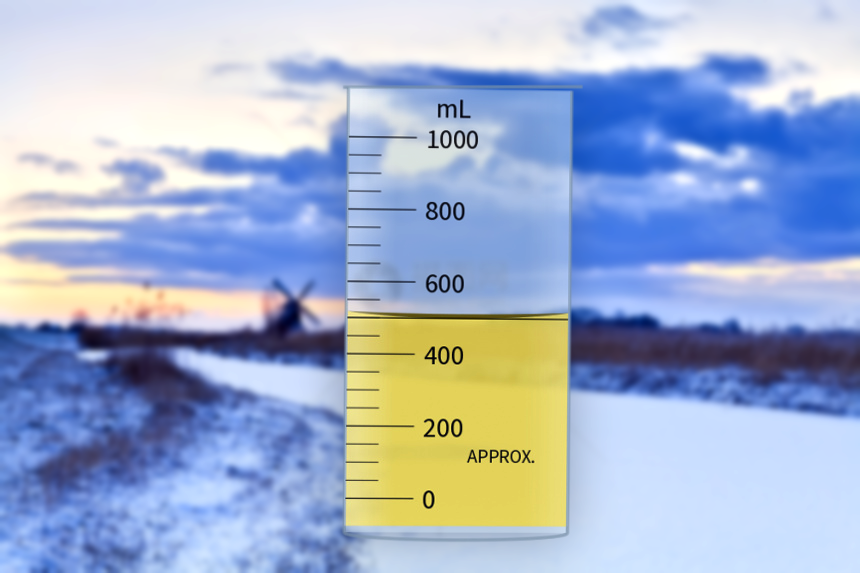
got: 500 mL
